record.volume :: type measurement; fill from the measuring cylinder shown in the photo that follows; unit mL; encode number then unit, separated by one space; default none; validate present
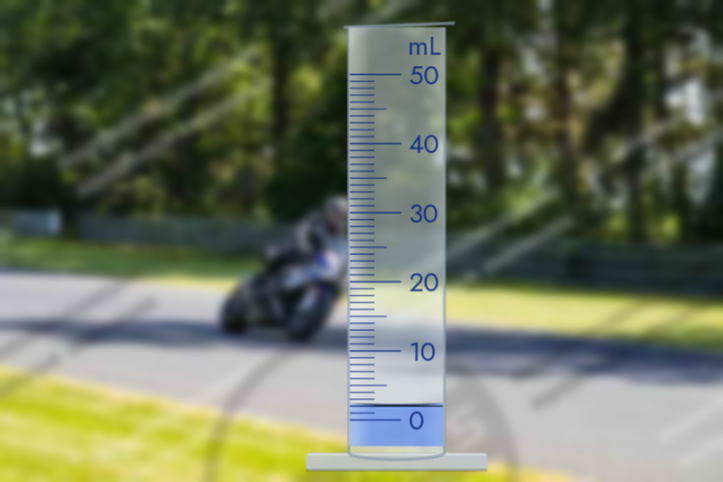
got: 2 mL
